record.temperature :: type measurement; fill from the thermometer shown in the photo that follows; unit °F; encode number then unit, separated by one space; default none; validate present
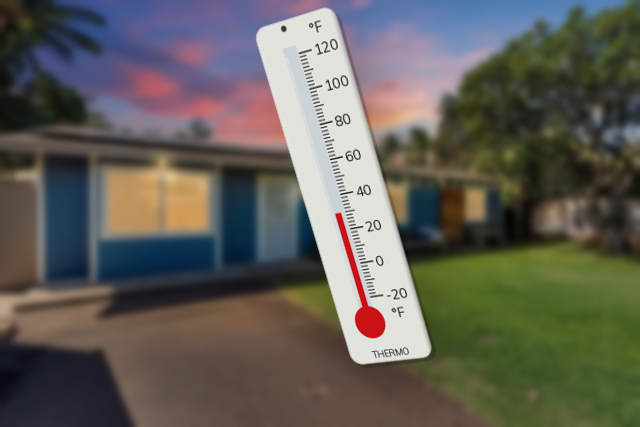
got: 30 °F
